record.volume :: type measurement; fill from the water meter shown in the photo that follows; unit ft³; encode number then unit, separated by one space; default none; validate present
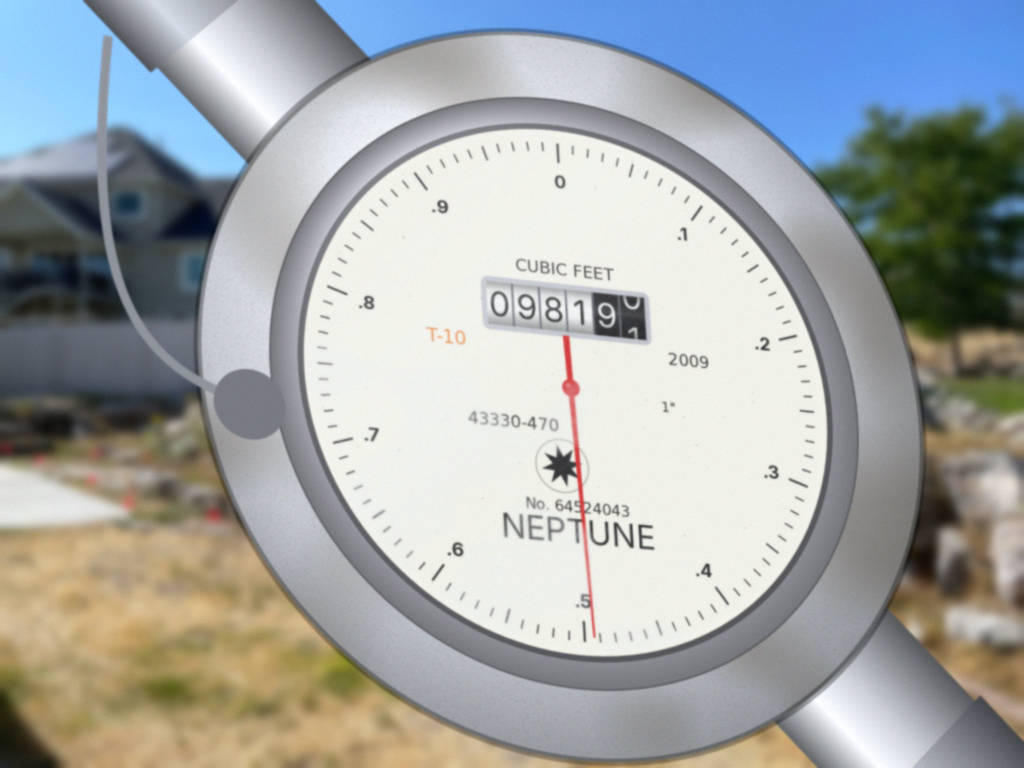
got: 98190.49 ft³
